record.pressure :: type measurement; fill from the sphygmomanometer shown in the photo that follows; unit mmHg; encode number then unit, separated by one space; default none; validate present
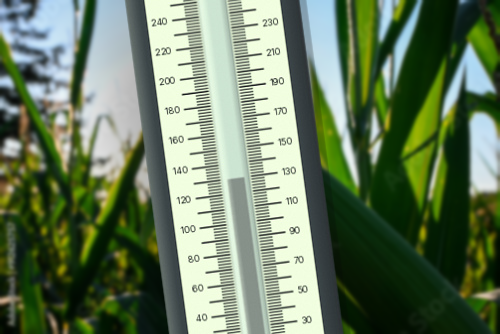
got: 130 mmHg
